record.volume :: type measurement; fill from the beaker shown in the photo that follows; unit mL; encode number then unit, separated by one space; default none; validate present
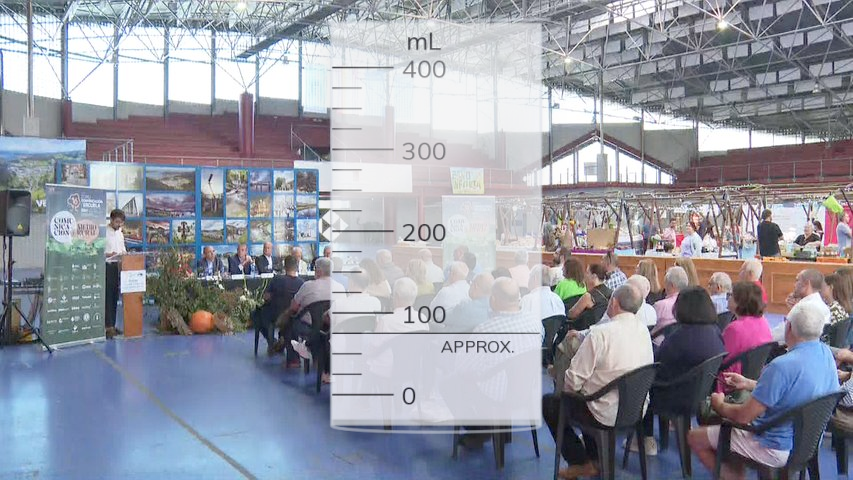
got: 75 mL
